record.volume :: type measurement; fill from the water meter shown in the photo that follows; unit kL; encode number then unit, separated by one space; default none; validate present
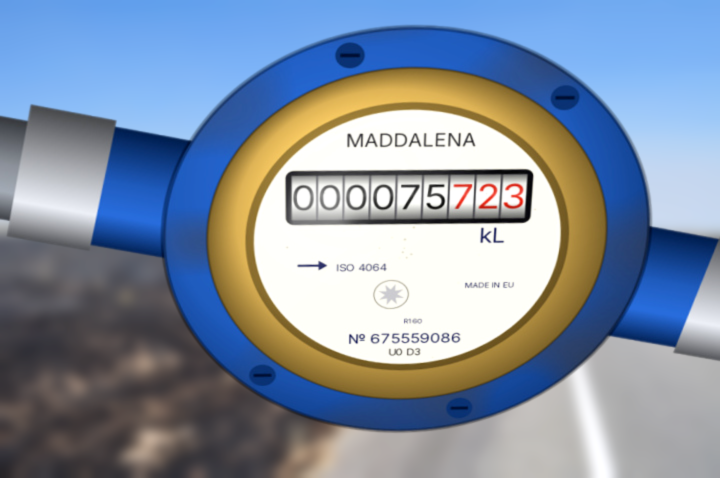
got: 75.723 kL
